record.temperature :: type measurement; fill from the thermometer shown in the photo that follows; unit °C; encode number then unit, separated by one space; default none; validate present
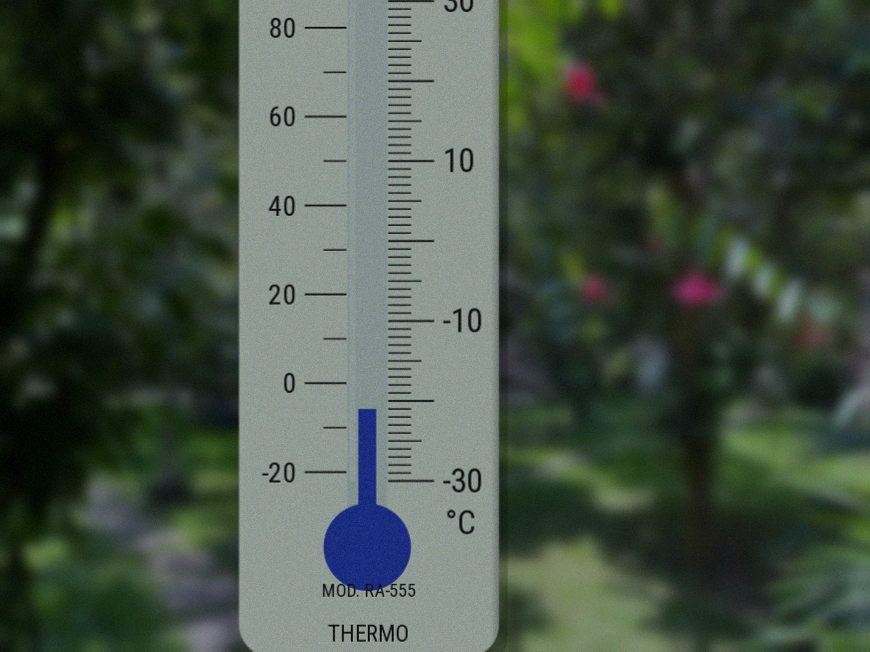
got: -21 °C
